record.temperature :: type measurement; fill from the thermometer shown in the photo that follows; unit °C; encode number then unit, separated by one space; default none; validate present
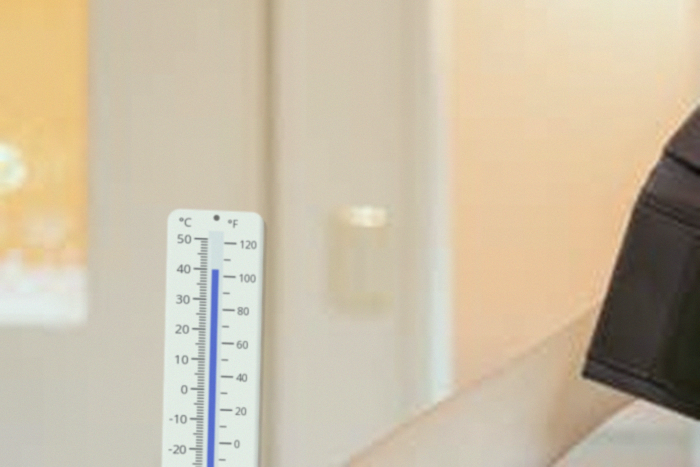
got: 40 °C
